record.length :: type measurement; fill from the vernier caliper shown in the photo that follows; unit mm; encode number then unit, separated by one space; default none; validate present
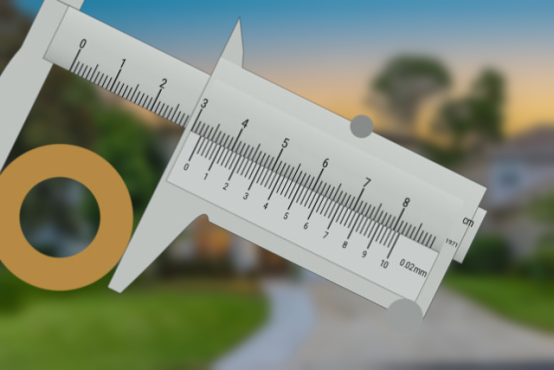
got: 32.5 mm
